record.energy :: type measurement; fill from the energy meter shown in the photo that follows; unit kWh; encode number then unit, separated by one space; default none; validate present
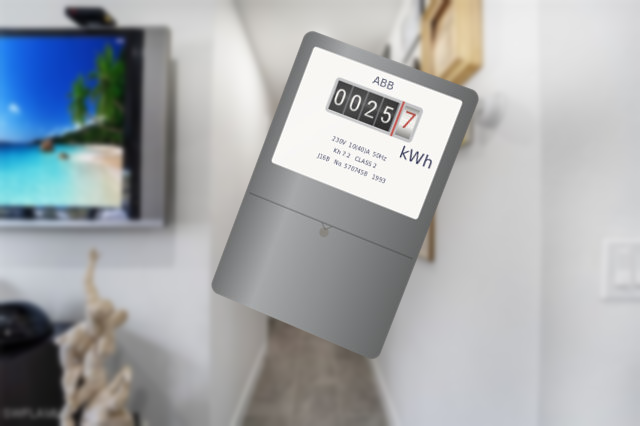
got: 25.7 kWh
